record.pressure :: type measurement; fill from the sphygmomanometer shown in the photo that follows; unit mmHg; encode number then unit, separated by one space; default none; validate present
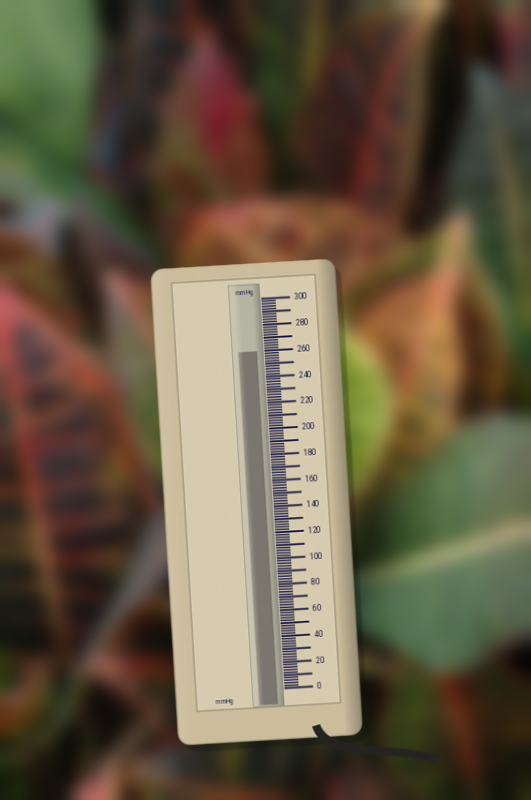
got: 260 mmHg
